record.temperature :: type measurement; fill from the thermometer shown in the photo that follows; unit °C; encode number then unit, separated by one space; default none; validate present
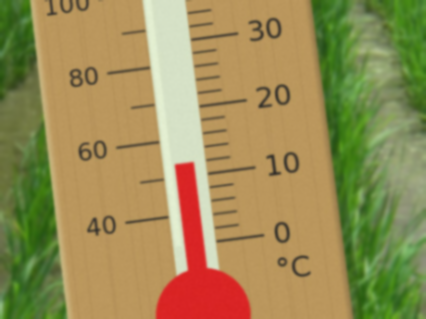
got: 12 °C
